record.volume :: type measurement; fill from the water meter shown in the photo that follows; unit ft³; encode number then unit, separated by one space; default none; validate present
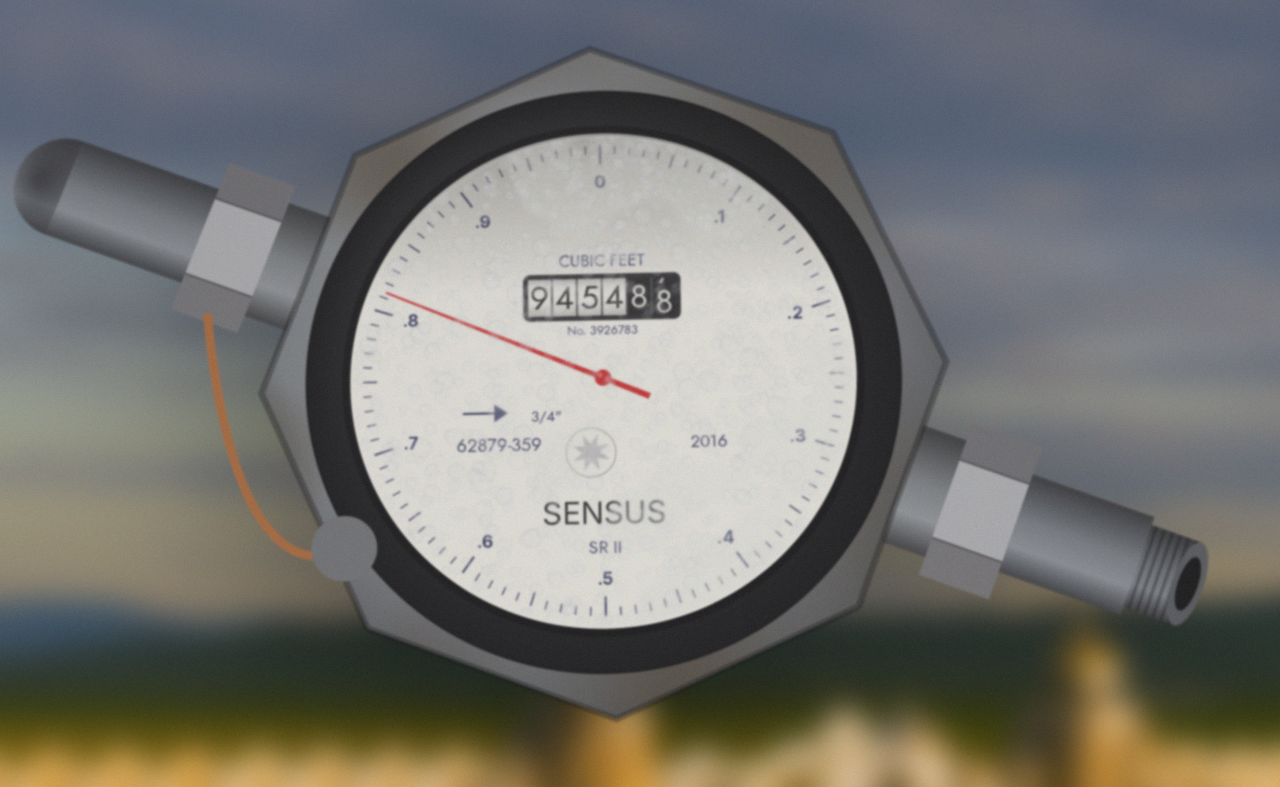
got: 945487.81 ft³
